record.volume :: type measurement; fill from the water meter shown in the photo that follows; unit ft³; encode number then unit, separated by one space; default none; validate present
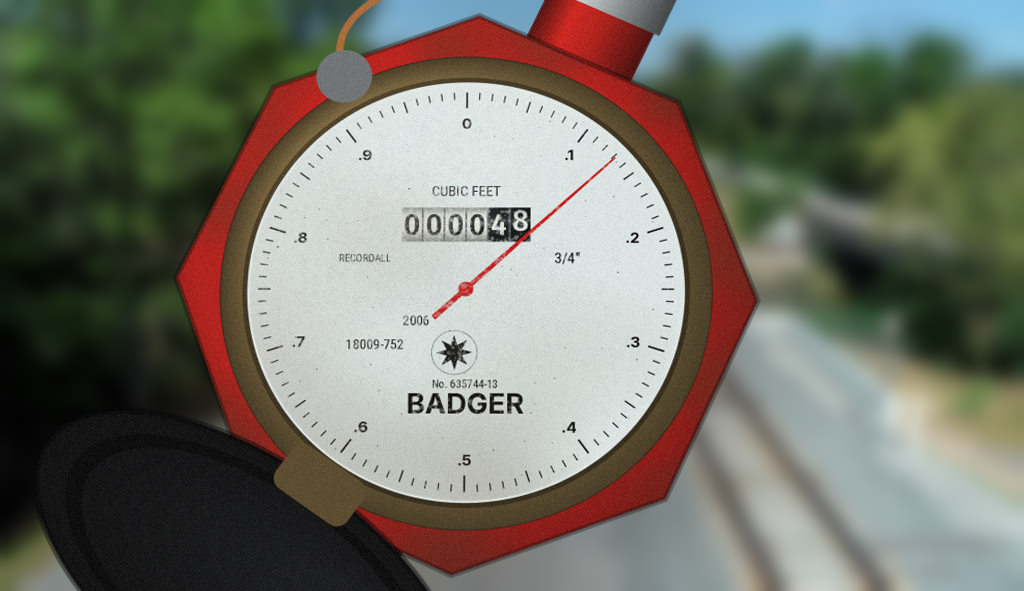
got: 48.13 ft³
